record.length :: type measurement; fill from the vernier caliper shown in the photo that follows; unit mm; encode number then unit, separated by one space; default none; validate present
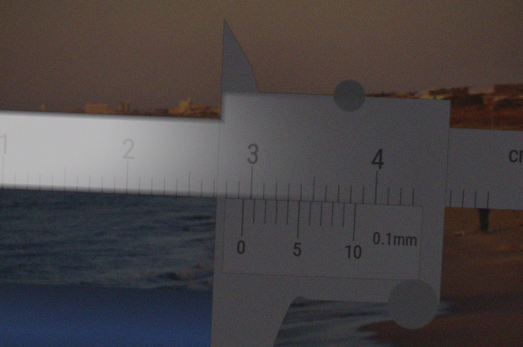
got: 29.4 mm
